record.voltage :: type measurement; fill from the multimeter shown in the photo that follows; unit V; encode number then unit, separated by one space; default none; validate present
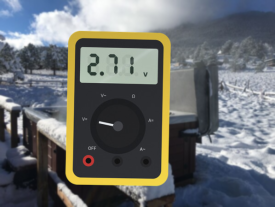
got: 2.71 V
